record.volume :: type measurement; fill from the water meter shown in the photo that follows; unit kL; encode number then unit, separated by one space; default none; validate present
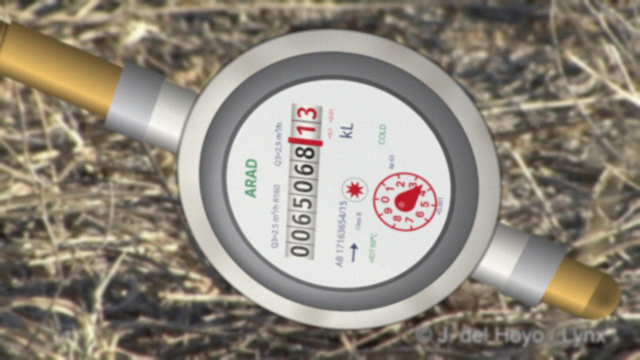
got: 65068.133 kL
